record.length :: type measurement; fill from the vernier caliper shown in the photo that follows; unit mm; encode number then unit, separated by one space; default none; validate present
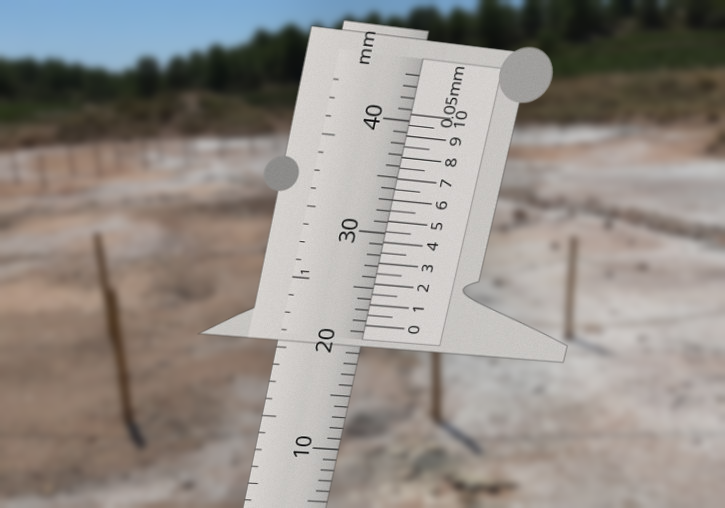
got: 21.6 mm
